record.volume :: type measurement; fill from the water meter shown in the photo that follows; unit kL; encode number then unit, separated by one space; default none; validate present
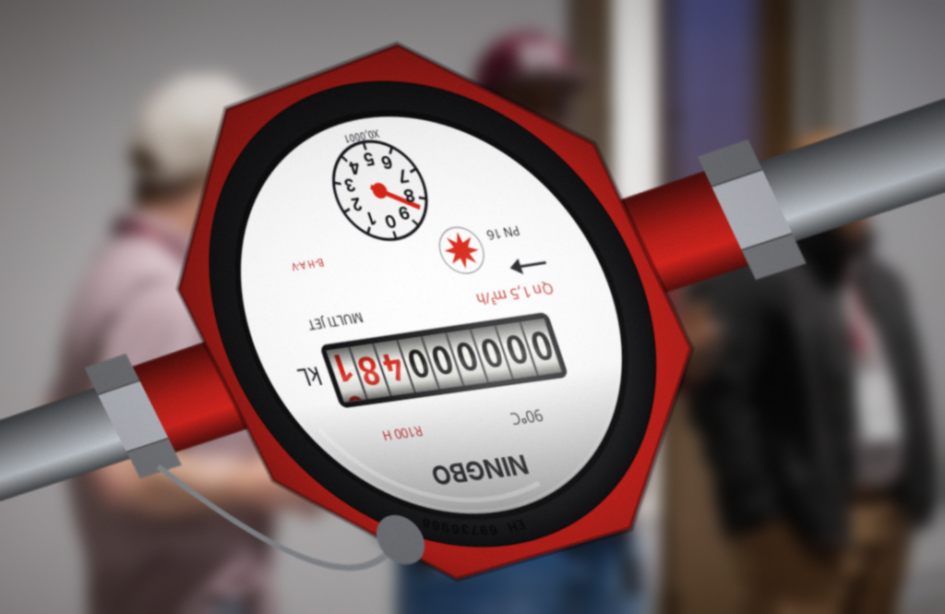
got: 0.4808 kL
